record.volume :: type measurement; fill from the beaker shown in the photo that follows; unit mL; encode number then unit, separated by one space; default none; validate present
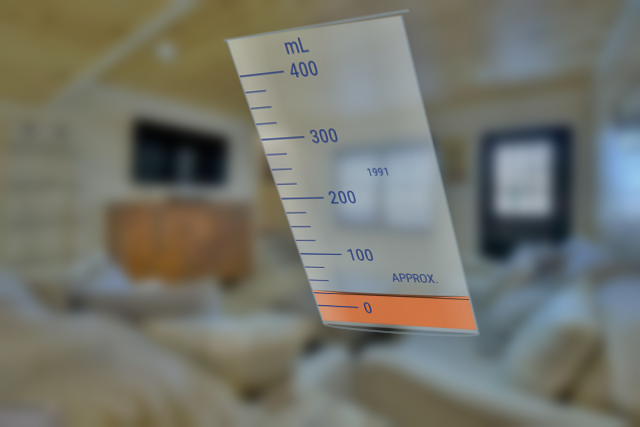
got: 25 mL
